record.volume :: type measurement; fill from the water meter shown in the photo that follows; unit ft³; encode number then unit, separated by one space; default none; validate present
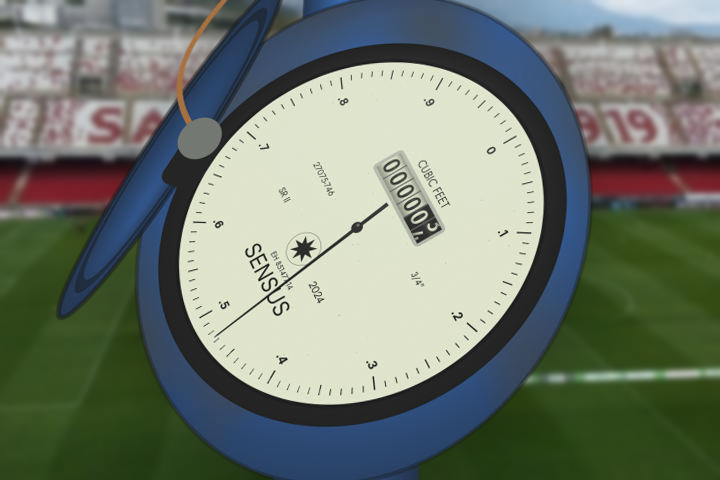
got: 3.47 ft³
